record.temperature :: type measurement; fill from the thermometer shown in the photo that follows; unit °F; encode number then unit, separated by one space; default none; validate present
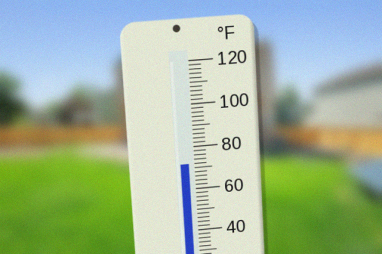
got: 72 °F
